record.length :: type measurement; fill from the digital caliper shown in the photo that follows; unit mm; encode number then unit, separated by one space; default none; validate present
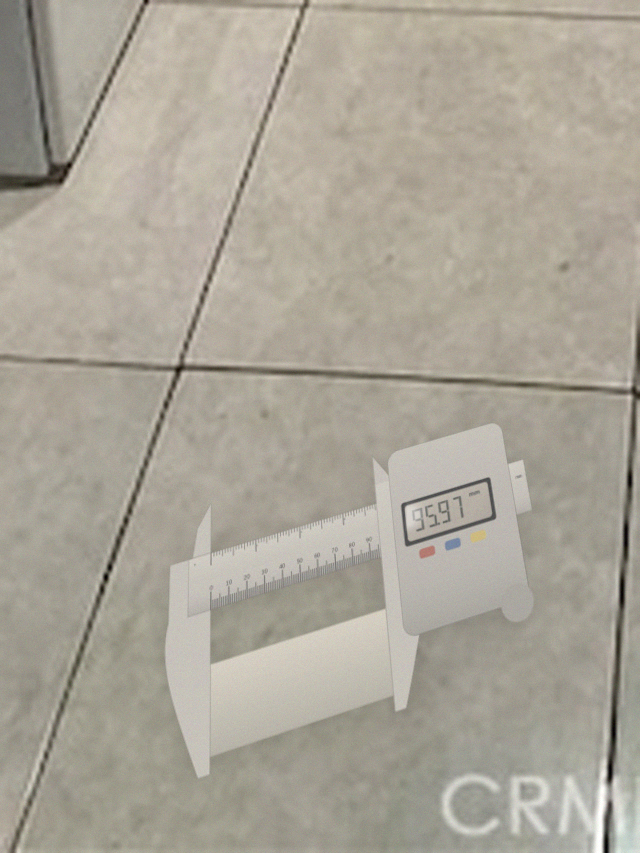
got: 95.97 mm
